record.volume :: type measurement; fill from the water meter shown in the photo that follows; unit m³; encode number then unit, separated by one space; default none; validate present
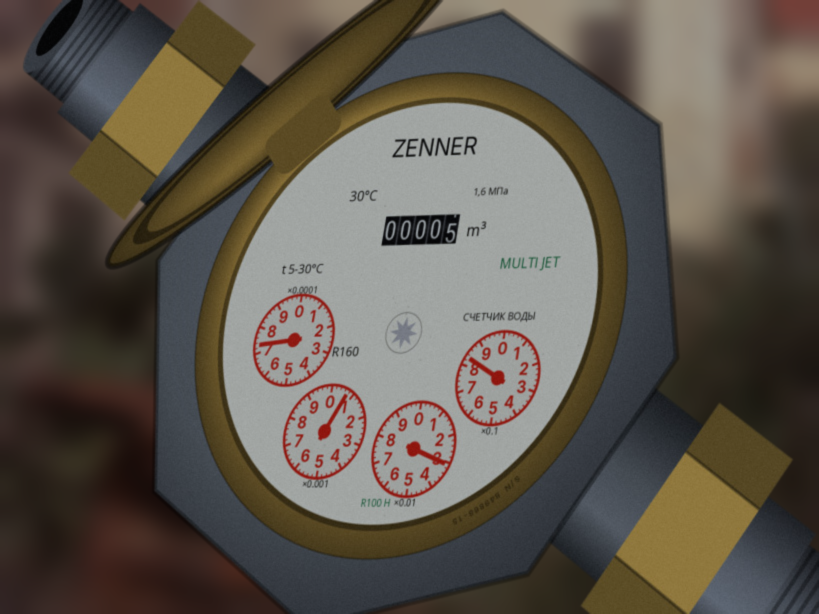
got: 4.8307 m³
